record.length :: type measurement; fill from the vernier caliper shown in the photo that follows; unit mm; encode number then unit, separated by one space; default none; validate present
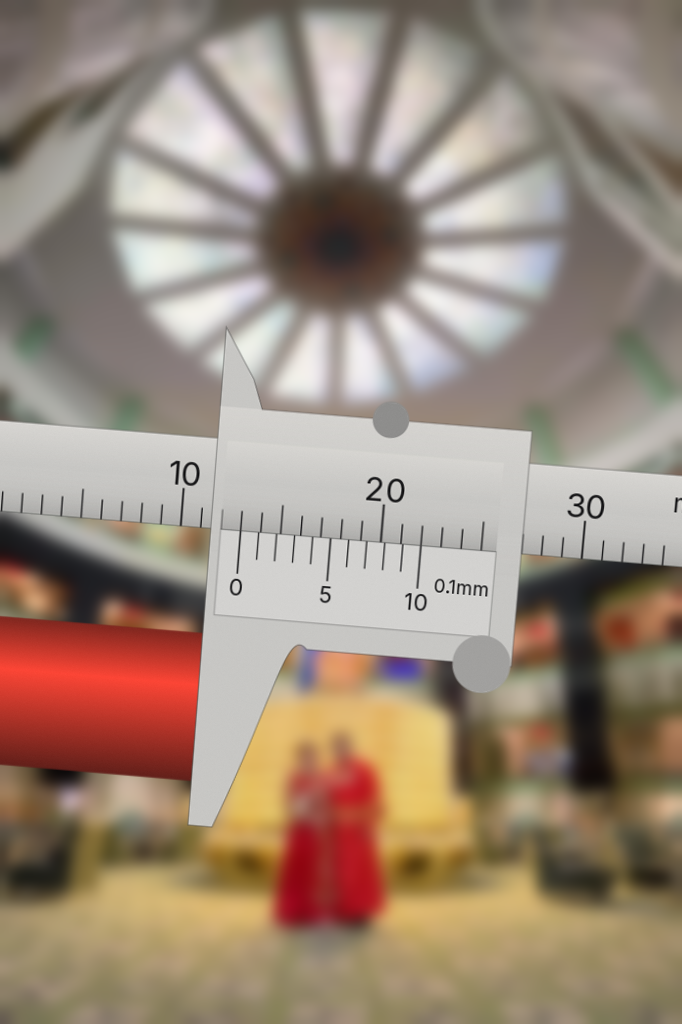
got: 13.0 mm
